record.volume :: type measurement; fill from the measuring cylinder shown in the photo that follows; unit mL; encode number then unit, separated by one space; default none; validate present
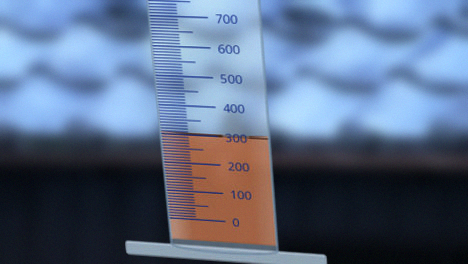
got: 300 mL
